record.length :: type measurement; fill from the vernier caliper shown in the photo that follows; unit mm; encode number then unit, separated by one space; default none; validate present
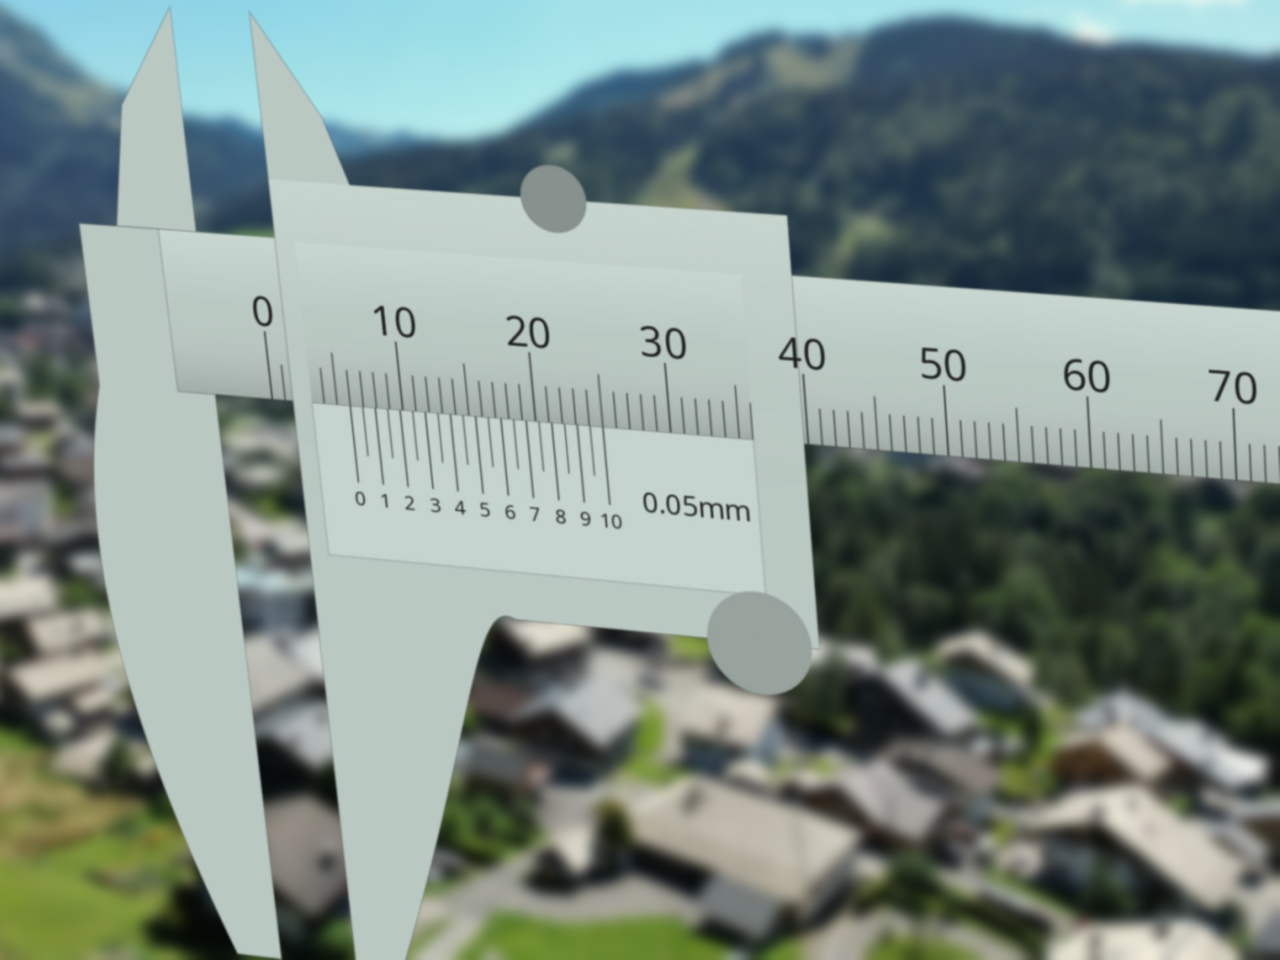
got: 6.0 mm
